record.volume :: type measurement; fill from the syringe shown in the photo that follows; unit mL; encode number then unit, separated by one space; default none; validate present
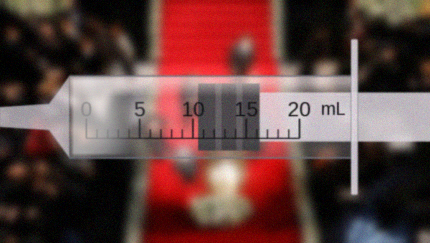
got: 10.5 mL
